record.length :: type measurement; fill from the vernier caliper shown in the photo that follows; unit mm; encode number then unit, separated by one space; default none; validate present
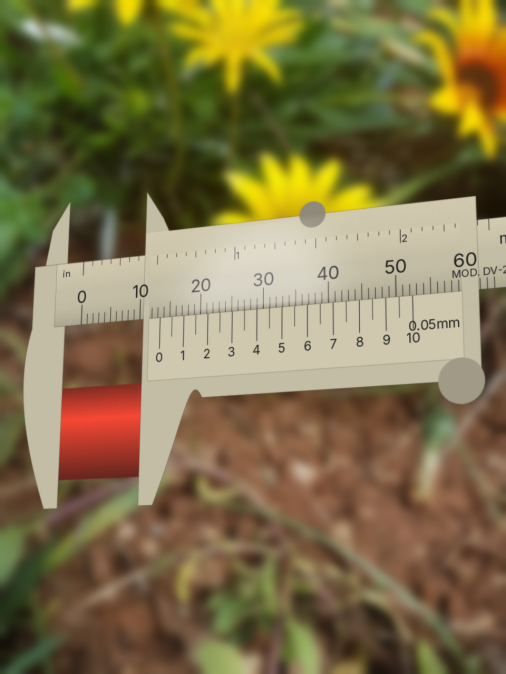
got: 13.4 mm
